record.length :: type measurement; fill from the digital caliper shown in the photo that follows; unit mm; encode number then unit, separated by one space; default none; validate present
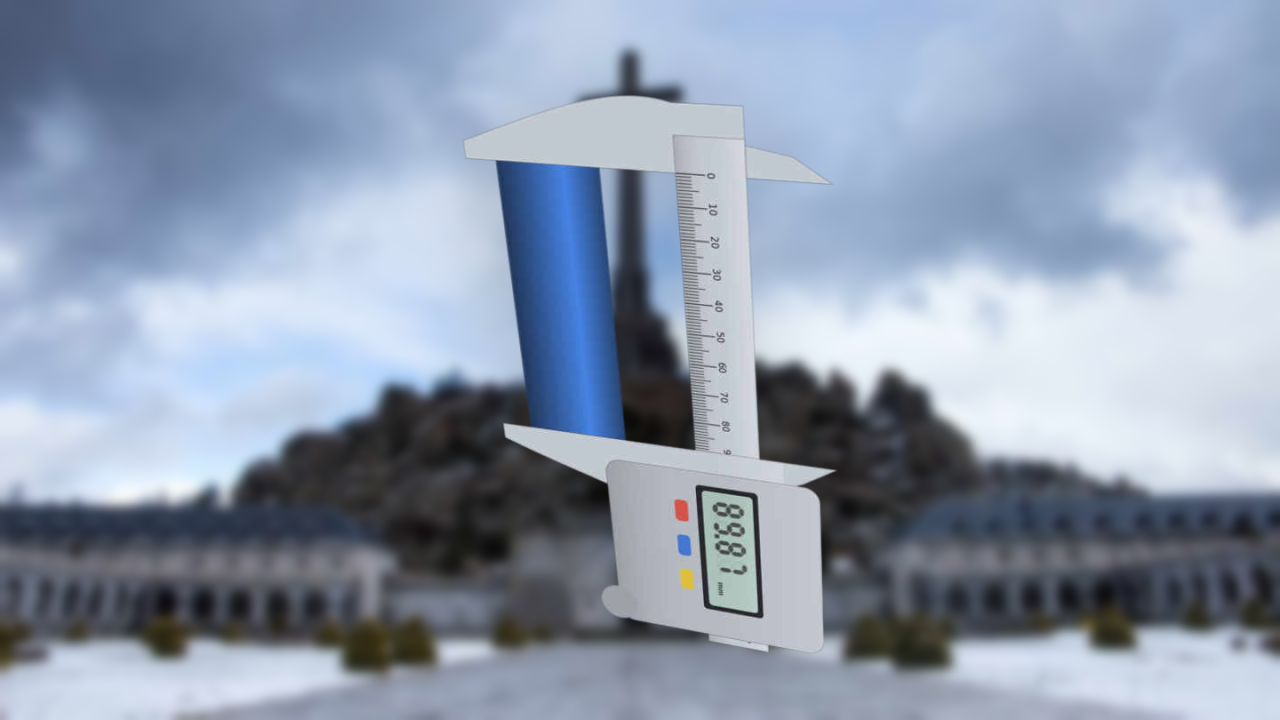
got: 89.87 mm
